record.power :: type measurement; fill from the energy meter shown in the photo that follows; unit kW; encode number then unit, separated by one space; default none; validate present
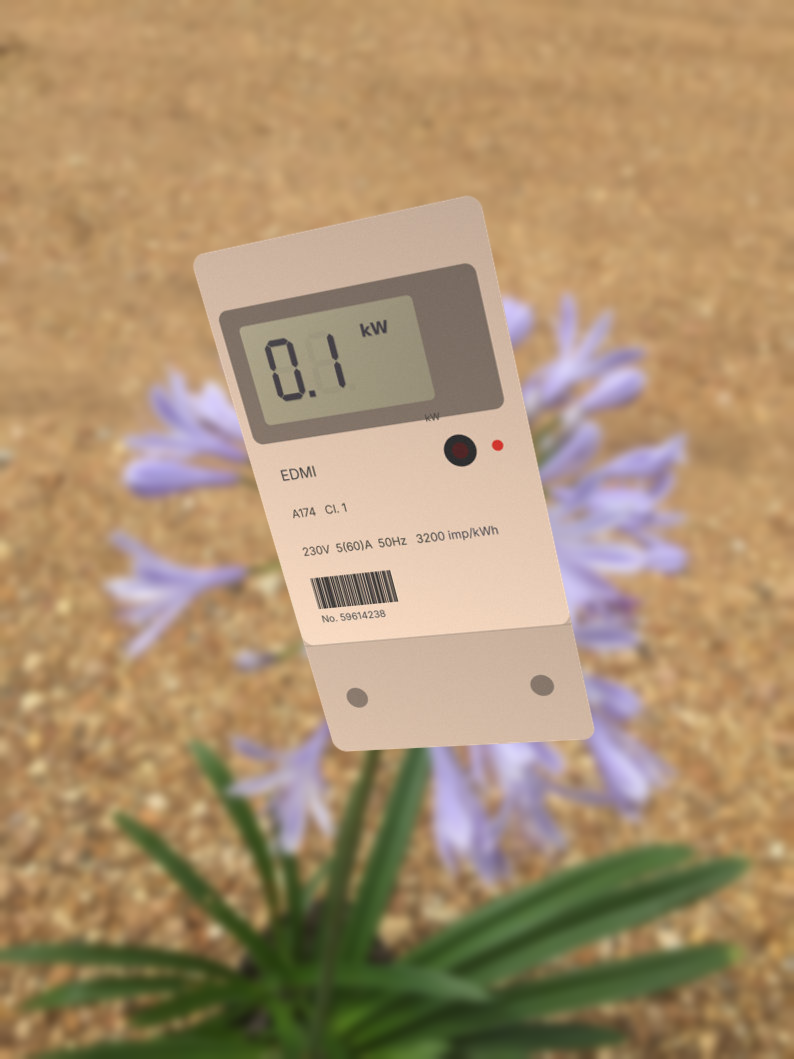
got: 0.1 kW
